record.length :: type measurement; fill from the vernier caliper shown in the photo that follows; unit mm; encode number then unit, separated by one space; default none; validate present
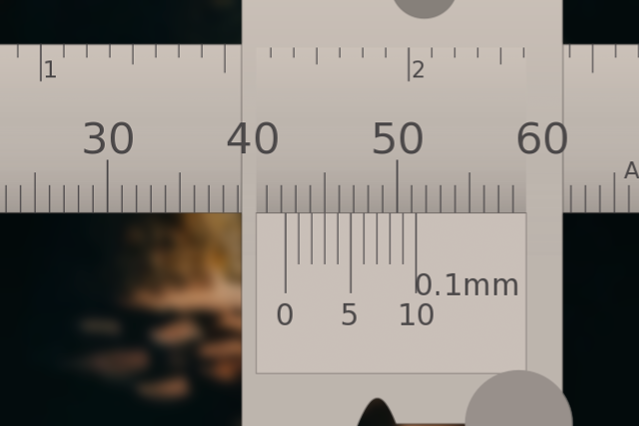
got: 42.3 mm
